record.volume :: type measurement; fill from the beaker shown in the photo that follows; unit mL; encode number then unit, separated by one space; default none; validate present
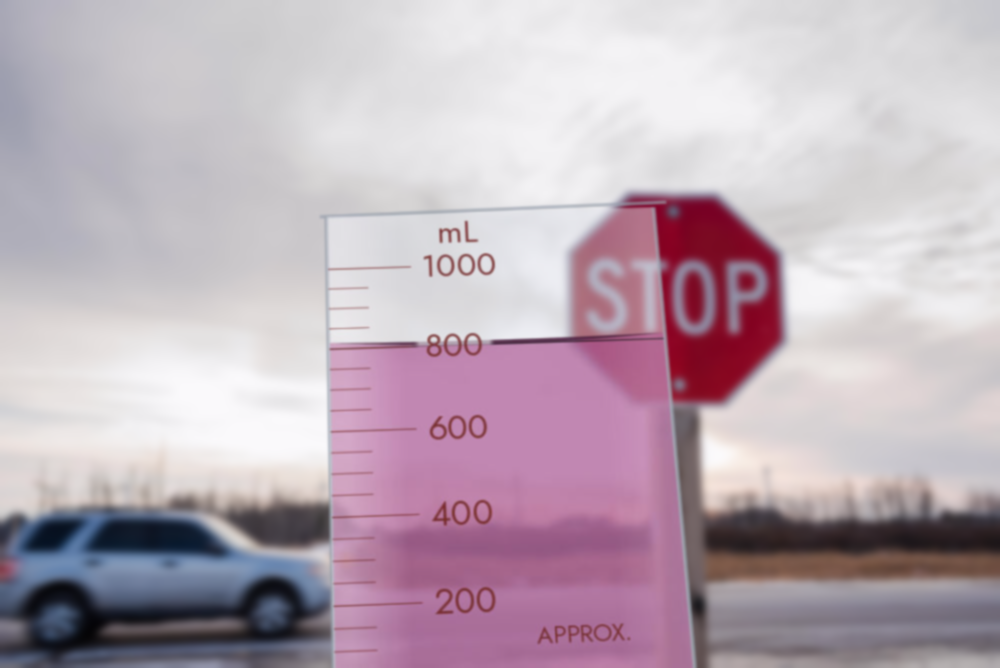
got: 800 mL
